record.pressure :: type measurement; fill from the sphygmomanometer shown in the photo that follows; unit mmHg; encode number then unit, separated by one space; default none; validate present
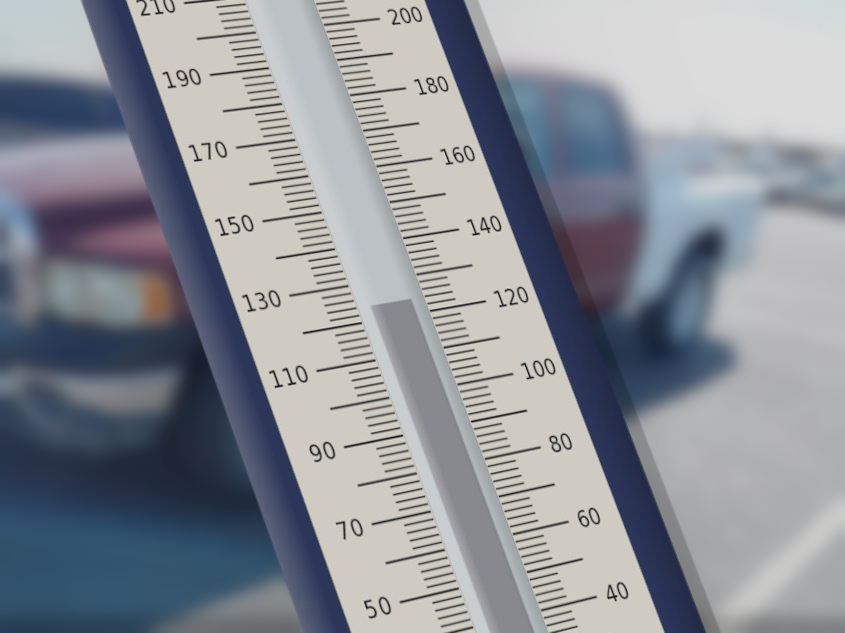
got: 124 mmHg
